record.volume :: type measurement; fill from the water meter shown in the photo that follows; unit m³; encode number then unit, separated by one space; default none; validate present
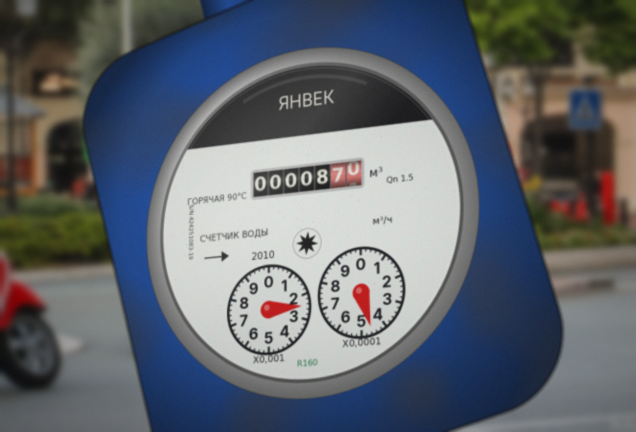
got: 8.7024 m³
